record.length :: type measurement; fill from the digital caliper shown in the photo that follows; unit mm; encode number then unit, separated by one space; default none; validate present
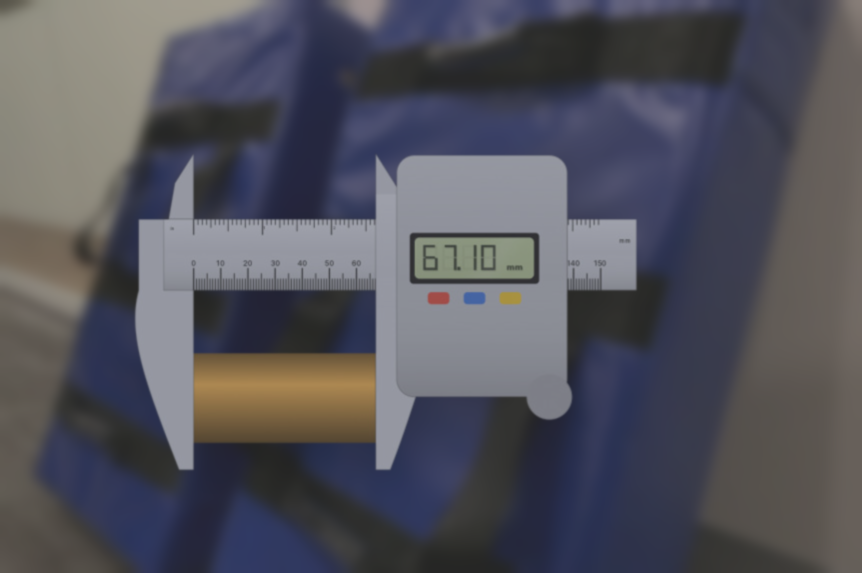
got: 67.10 mm
